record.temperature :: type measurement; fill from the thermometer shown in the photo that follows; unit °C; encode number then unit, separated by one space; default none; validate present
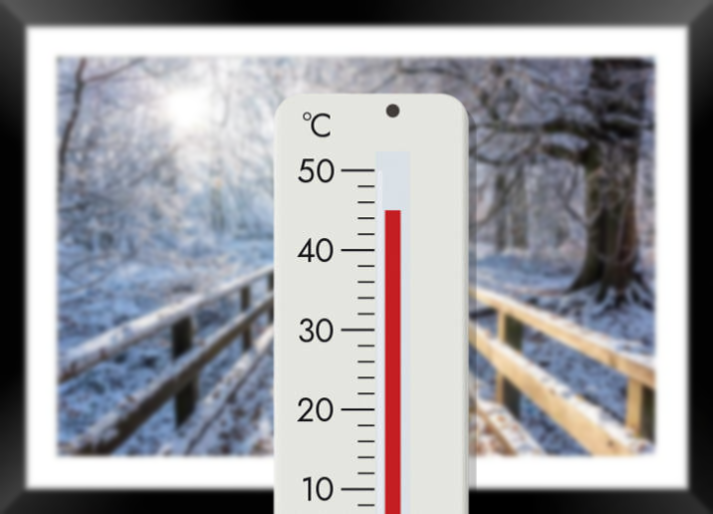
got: 45 °C
